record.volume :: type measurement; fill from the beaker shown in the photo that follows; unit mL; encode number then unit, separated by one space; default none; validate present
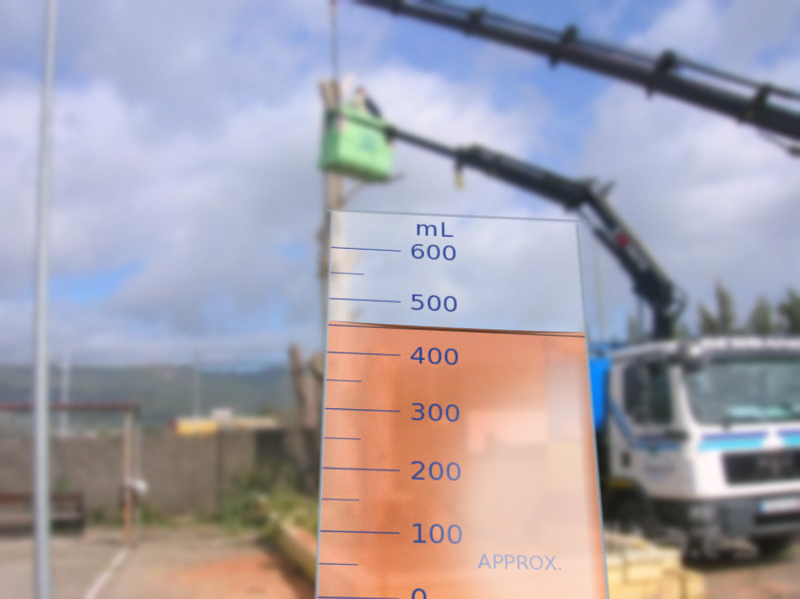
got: 450 mL
